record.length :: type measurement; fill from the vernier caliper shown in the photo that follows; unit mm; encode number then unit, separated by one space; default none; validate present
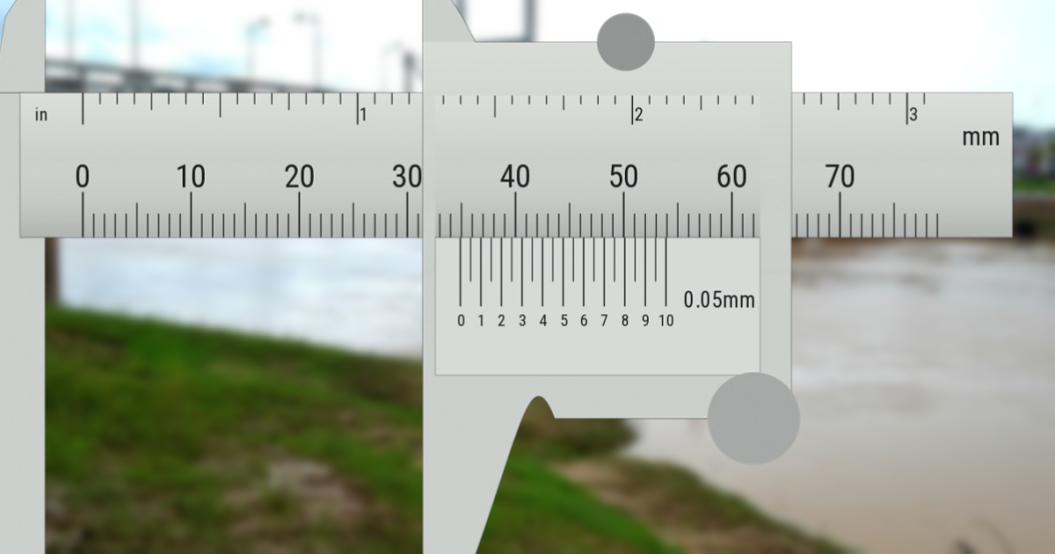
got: 34.9 mm
